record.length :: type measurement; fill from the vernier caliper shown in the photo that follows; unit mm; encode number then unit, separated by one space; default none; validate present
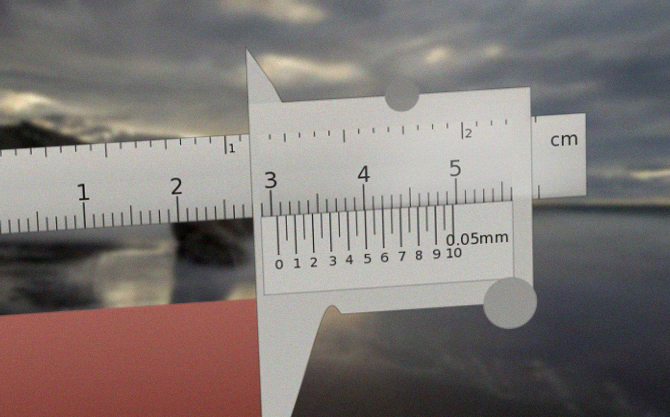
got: 30.6 mm
